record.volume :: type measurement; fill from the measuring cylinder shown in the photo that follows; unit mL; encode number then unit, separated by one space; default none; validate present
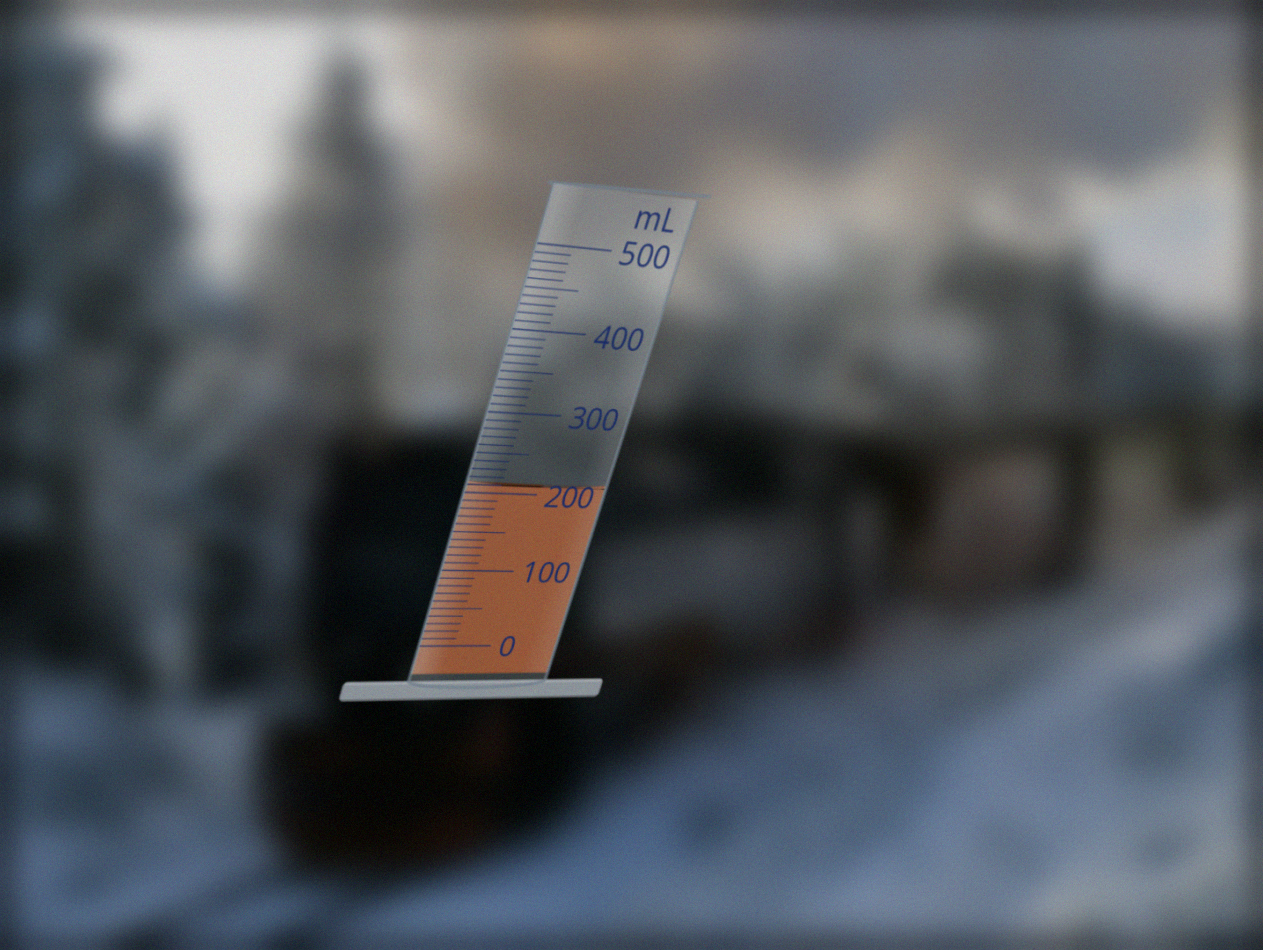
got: 210 mL
